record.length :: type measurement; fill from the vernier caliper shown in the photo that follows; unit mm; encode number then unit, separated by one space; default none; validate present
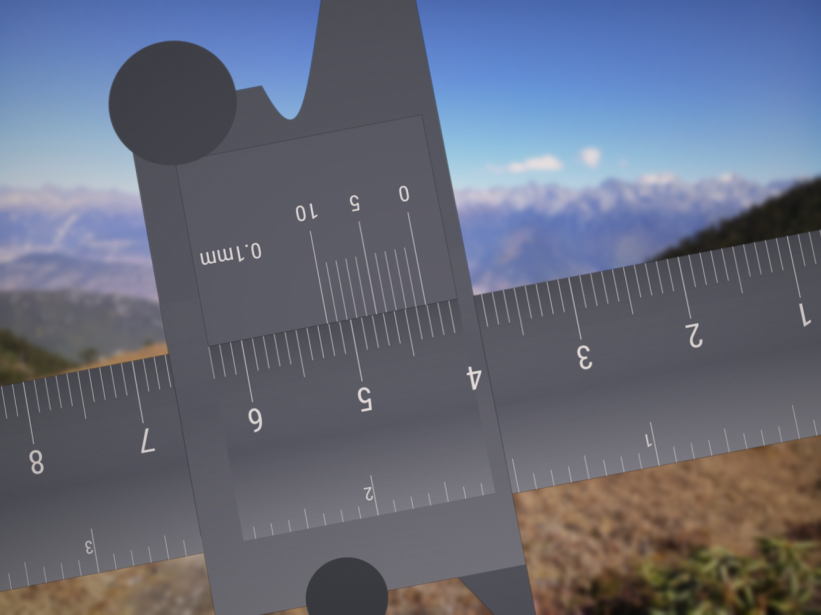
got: 43.1 mm
